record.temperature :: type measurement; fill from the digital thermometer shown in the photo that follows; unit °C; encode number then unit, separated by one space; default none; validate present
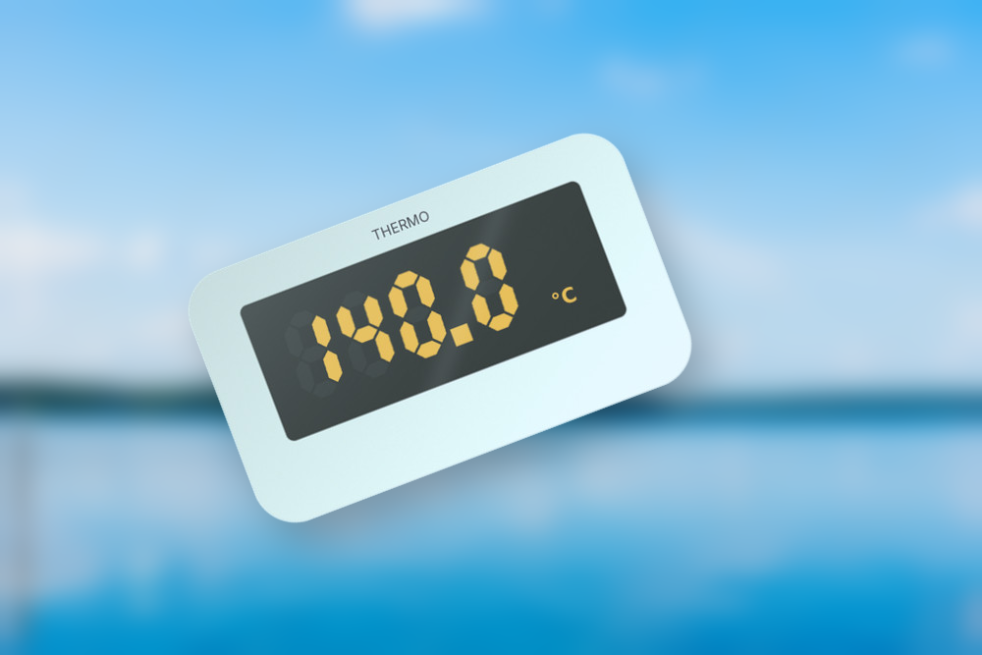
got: 140.0 °C
